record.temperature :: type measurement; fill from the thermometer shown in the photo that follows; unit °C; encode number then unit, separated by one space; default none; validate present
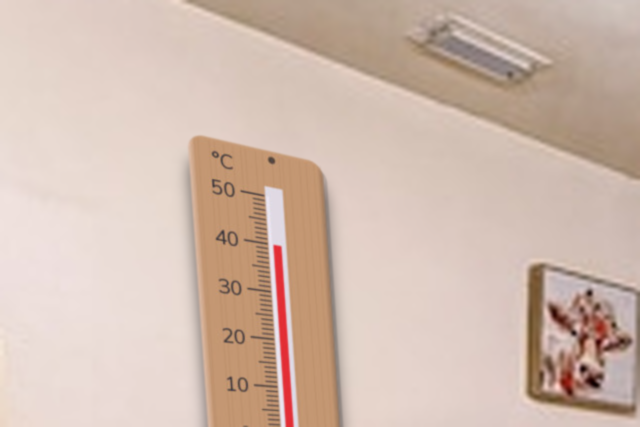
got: 40 °C
